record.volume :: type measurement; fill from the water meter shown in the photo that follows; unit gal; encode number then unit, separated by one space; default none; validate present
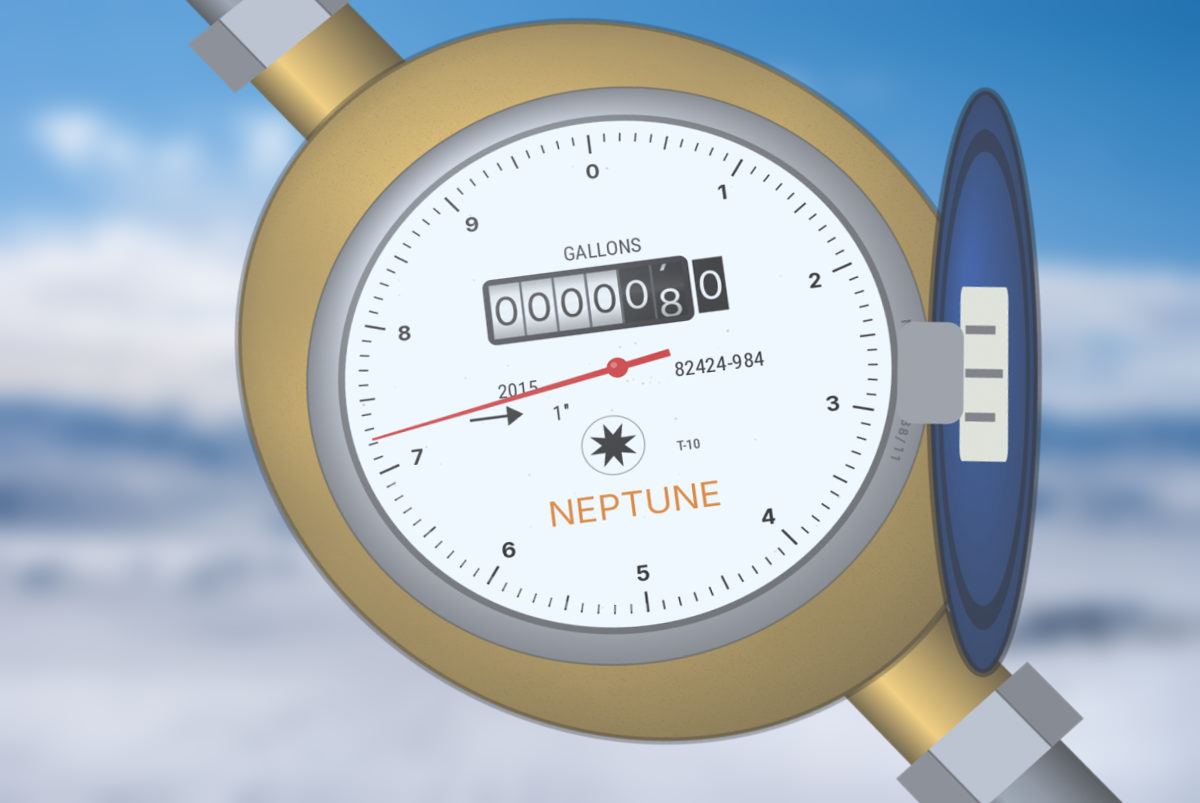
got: 77.2 gal
